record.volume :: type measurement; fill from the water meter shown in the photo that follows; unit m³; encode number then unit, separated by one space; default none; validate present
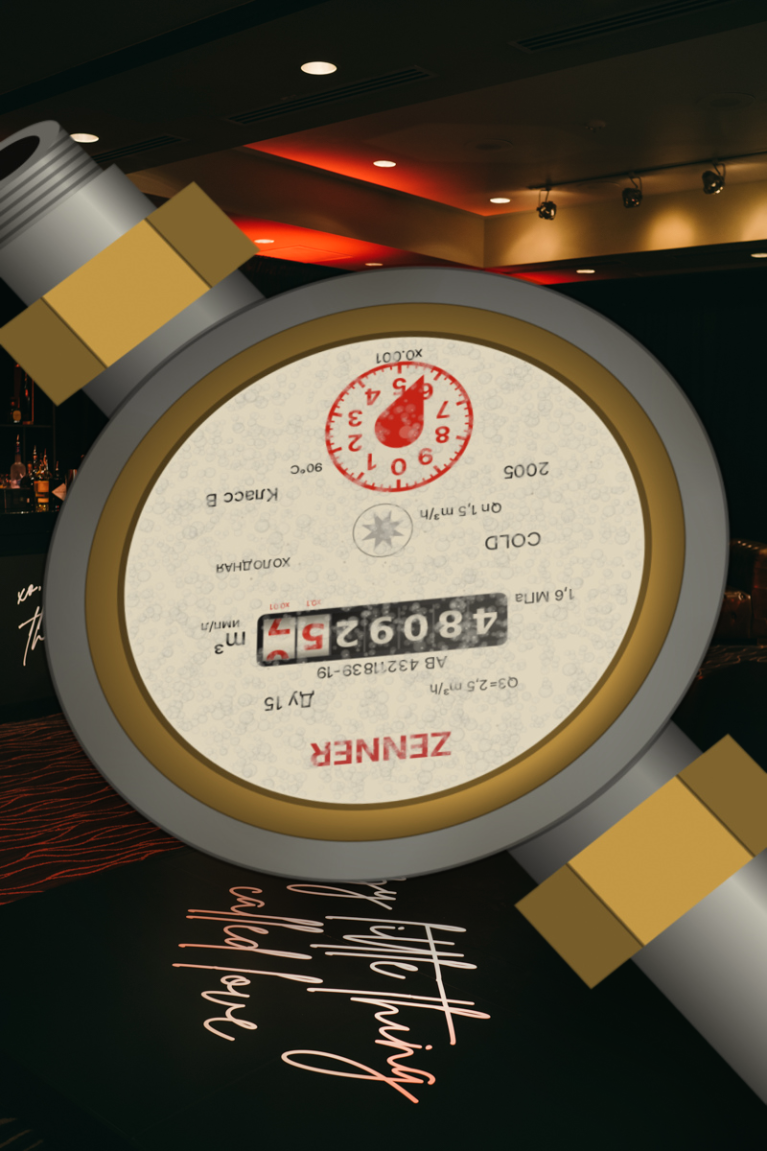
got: 48092.565 m³
